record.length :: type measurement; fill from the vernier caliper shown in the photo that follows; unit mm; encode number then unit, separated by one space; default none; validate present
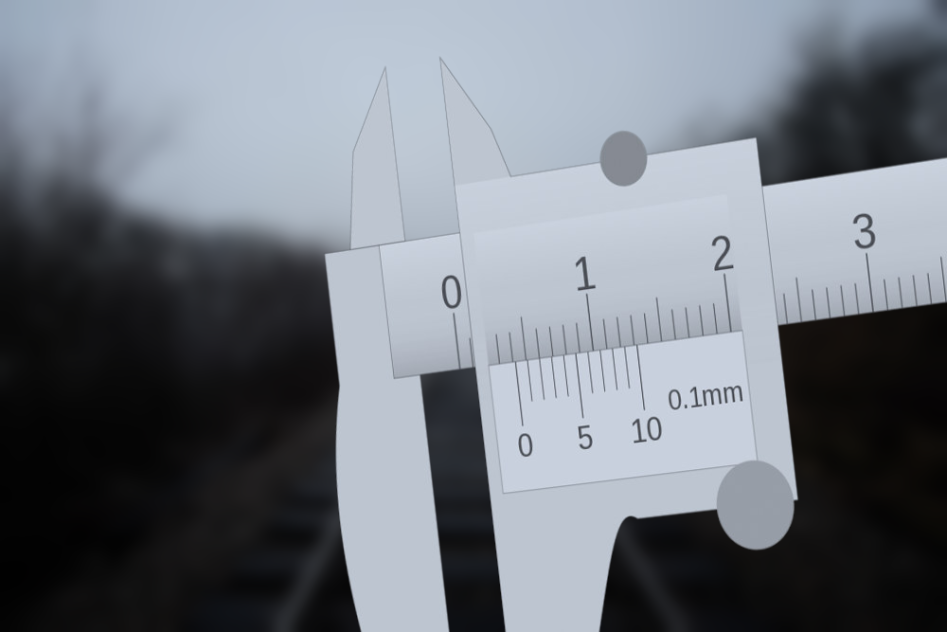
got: 4.2 mm
